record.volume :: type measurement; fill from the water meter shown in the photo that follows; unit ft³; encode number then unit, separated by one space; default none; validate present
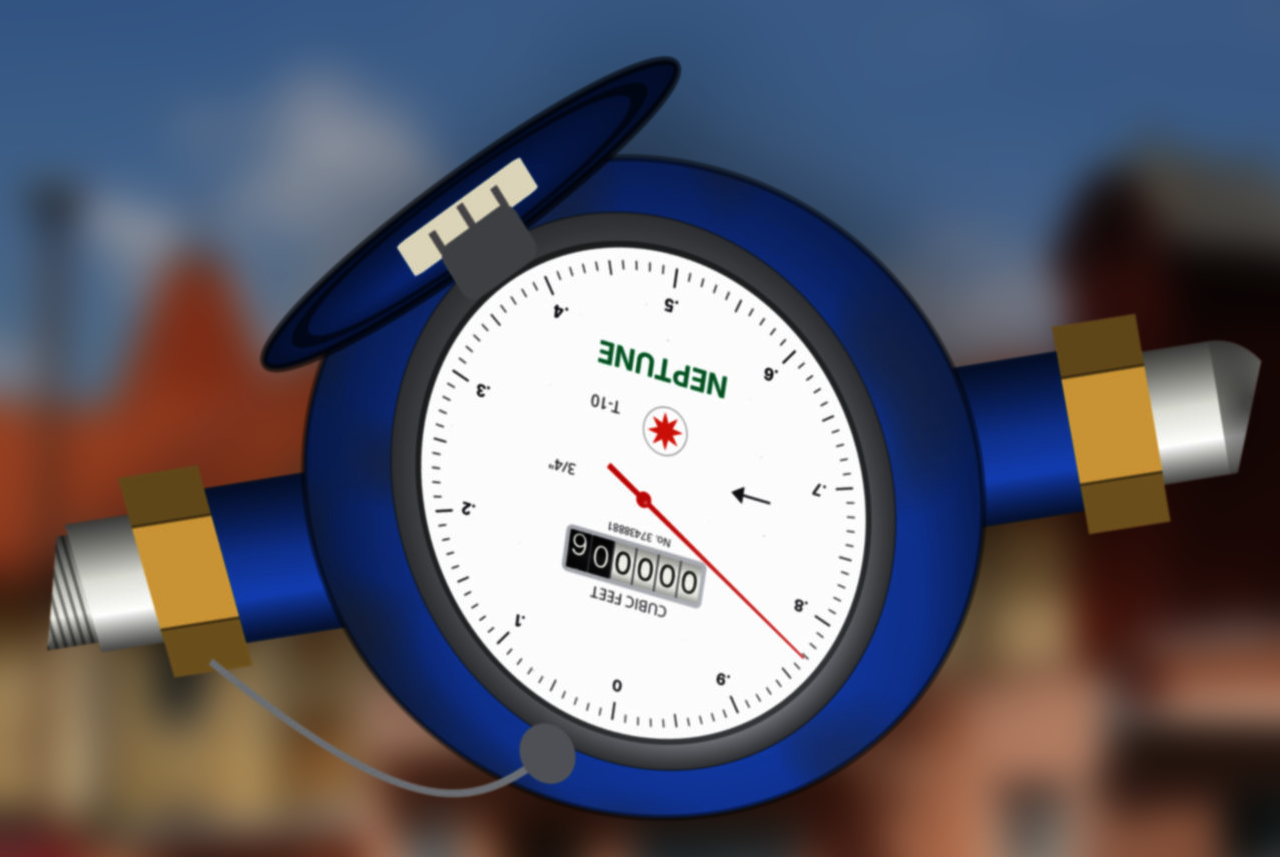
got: 5.83 ft³
